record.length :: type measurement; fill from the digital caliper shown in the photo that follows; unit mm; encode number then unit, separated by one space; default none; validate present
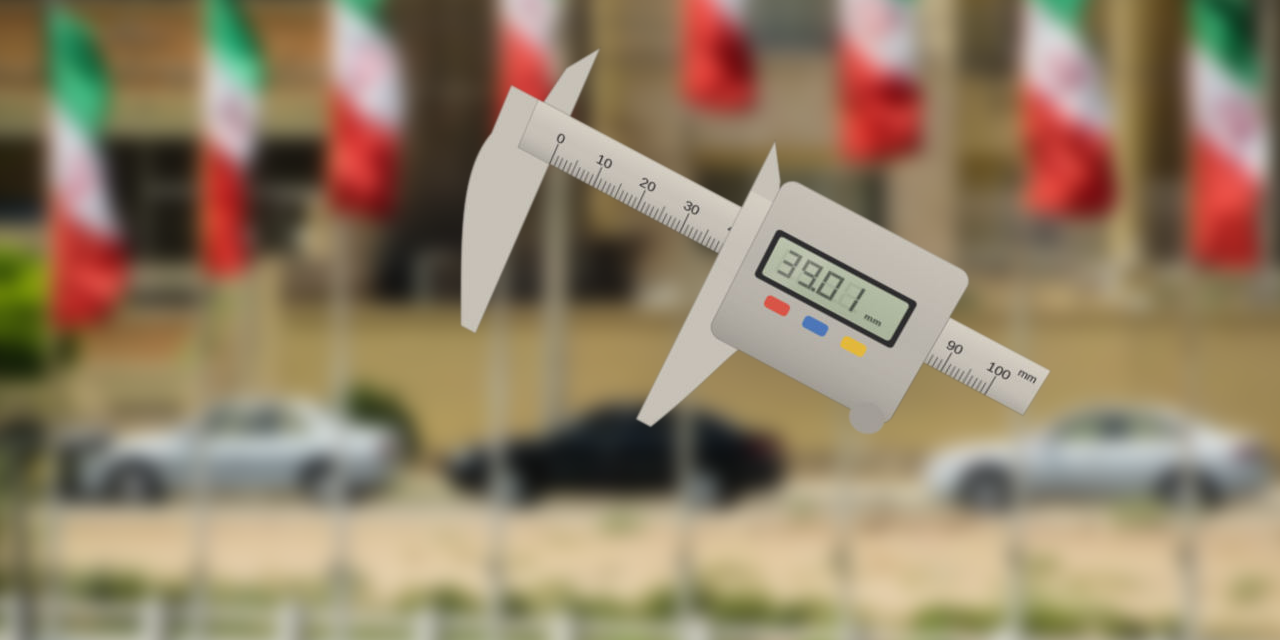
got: 39.01 mm
